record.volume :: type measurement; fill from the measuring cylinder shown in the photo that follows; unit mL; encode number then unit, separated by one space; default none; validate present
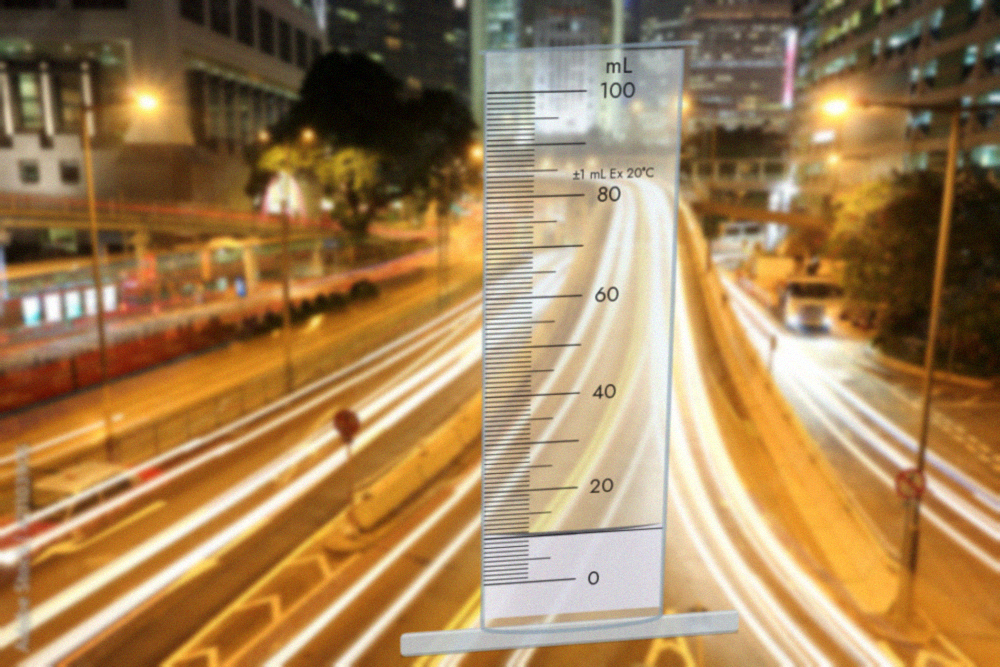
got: 10 mL
